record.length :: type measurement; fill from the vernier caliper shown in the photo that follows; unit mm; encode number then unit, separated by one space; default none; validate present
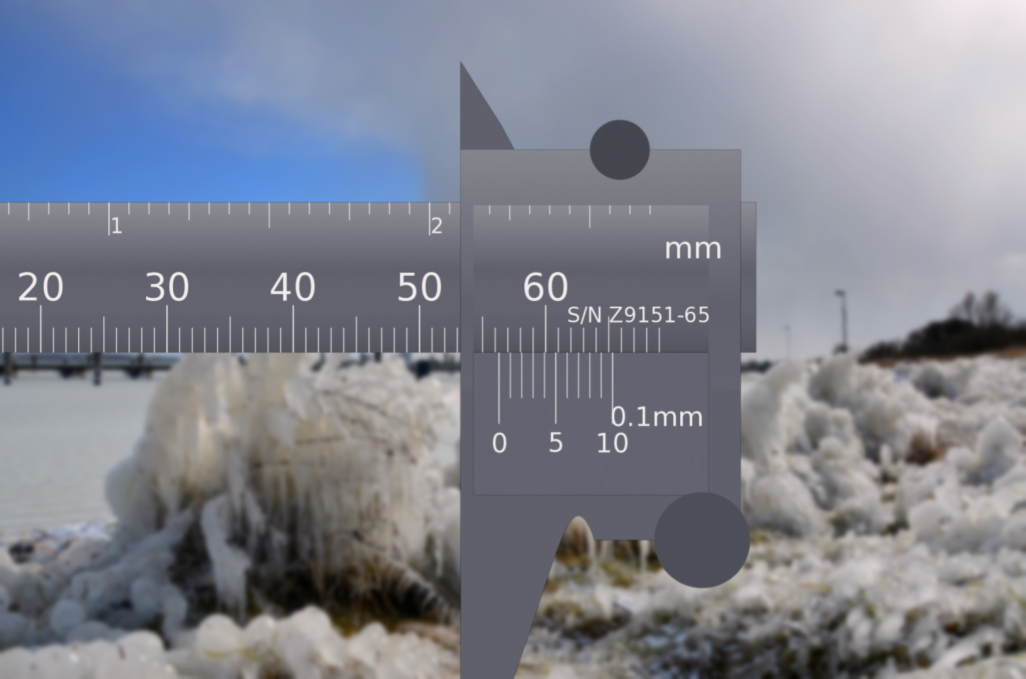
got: 56.3 mm
